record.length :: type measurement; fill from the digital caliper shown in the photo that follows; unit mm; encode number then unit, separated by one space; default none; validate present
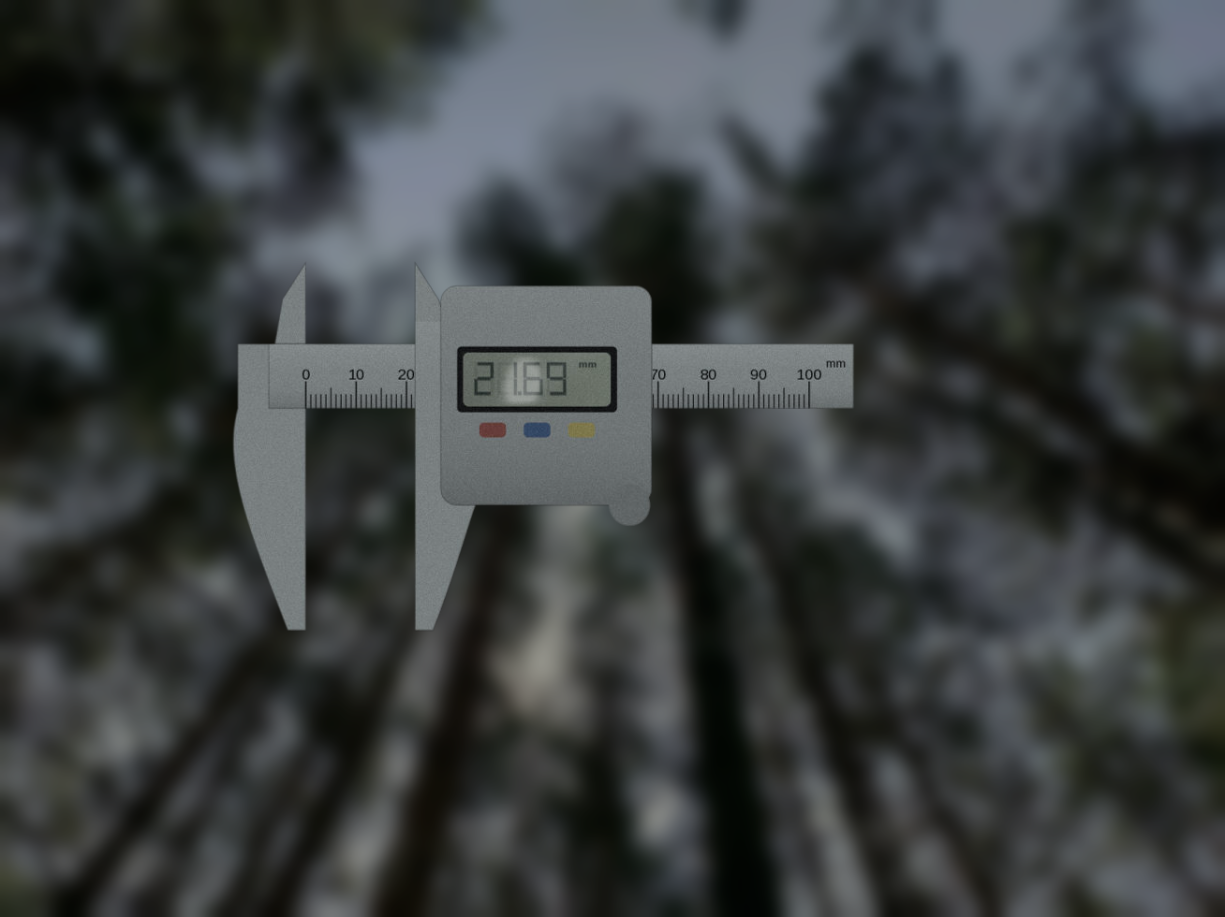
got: 21.69 mm
